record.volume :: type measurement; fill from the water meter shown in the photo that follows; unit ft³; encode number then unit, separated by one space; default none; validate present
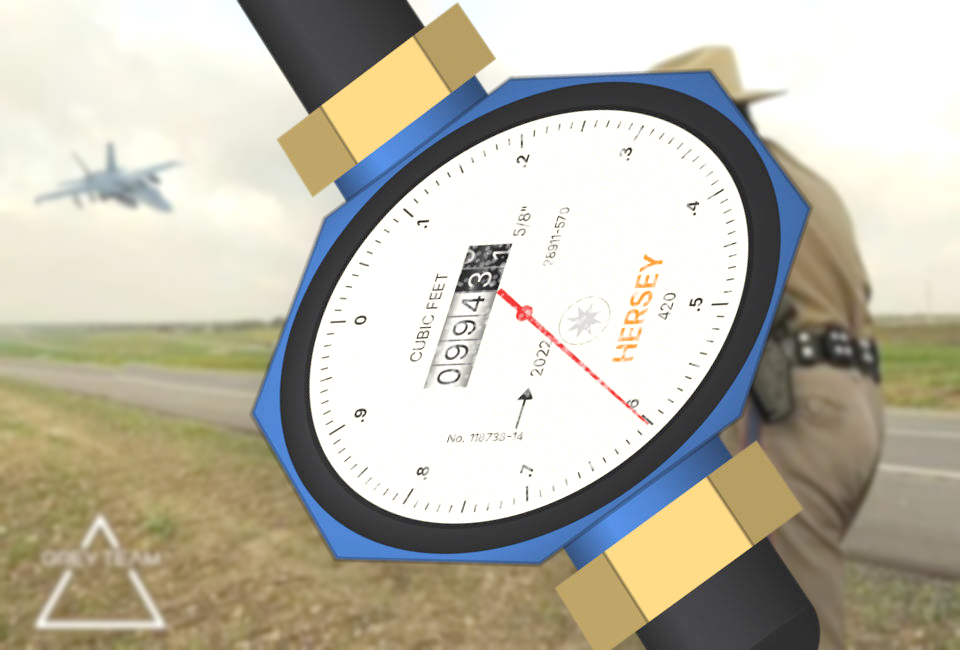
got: 99430.60 ft³
